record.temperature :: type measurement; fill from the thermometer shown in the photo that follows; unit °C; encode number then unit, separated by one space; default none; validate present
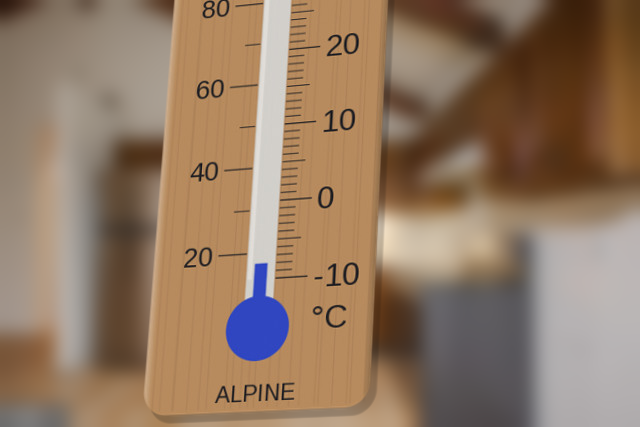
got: -8 °C
